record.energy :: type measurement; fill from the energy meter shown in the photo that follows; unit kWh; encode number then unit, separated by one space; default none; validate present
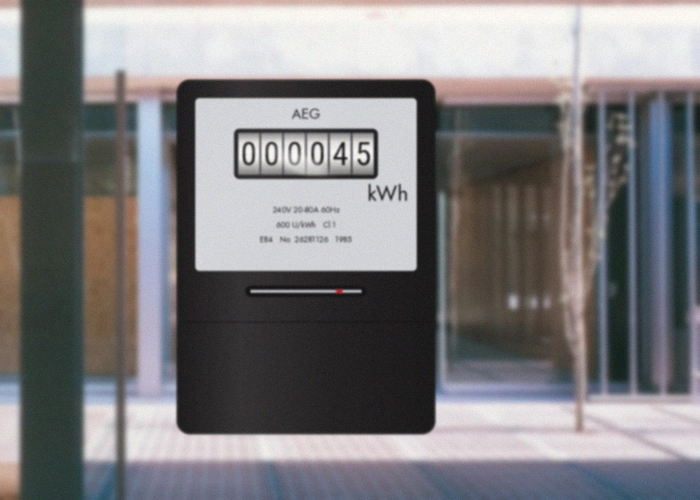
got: 45 kWh
